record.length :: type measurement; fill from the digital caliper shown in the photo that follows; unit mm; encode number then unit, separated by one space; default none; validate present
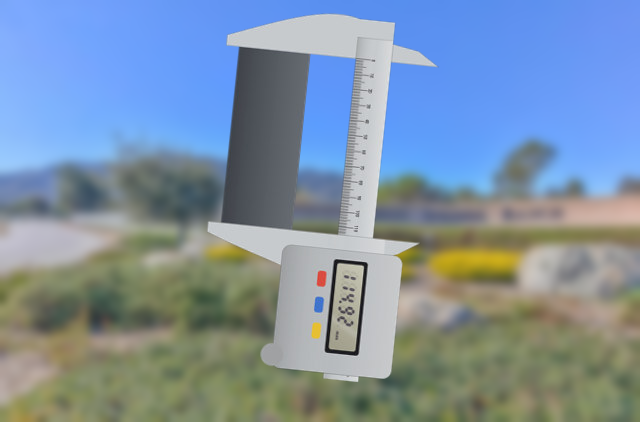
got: 114.92 mm
